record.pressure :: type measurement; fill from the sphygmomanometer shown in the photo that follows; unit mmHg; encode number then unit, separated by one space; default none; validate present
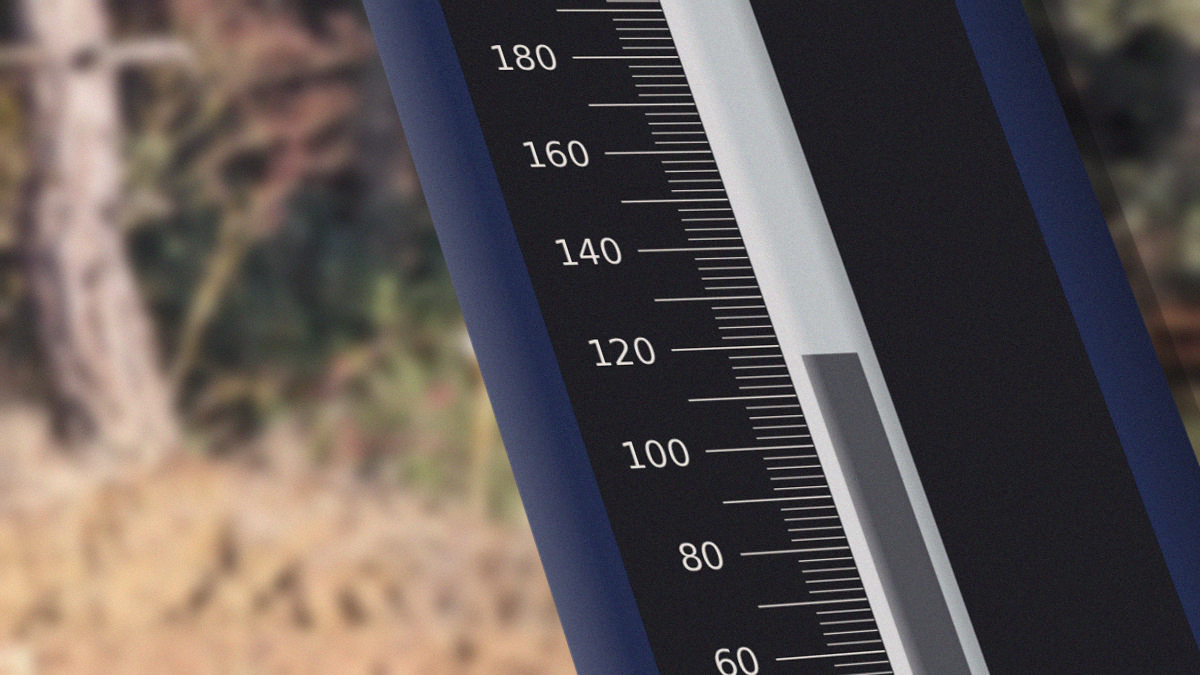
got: 118 mmHg
